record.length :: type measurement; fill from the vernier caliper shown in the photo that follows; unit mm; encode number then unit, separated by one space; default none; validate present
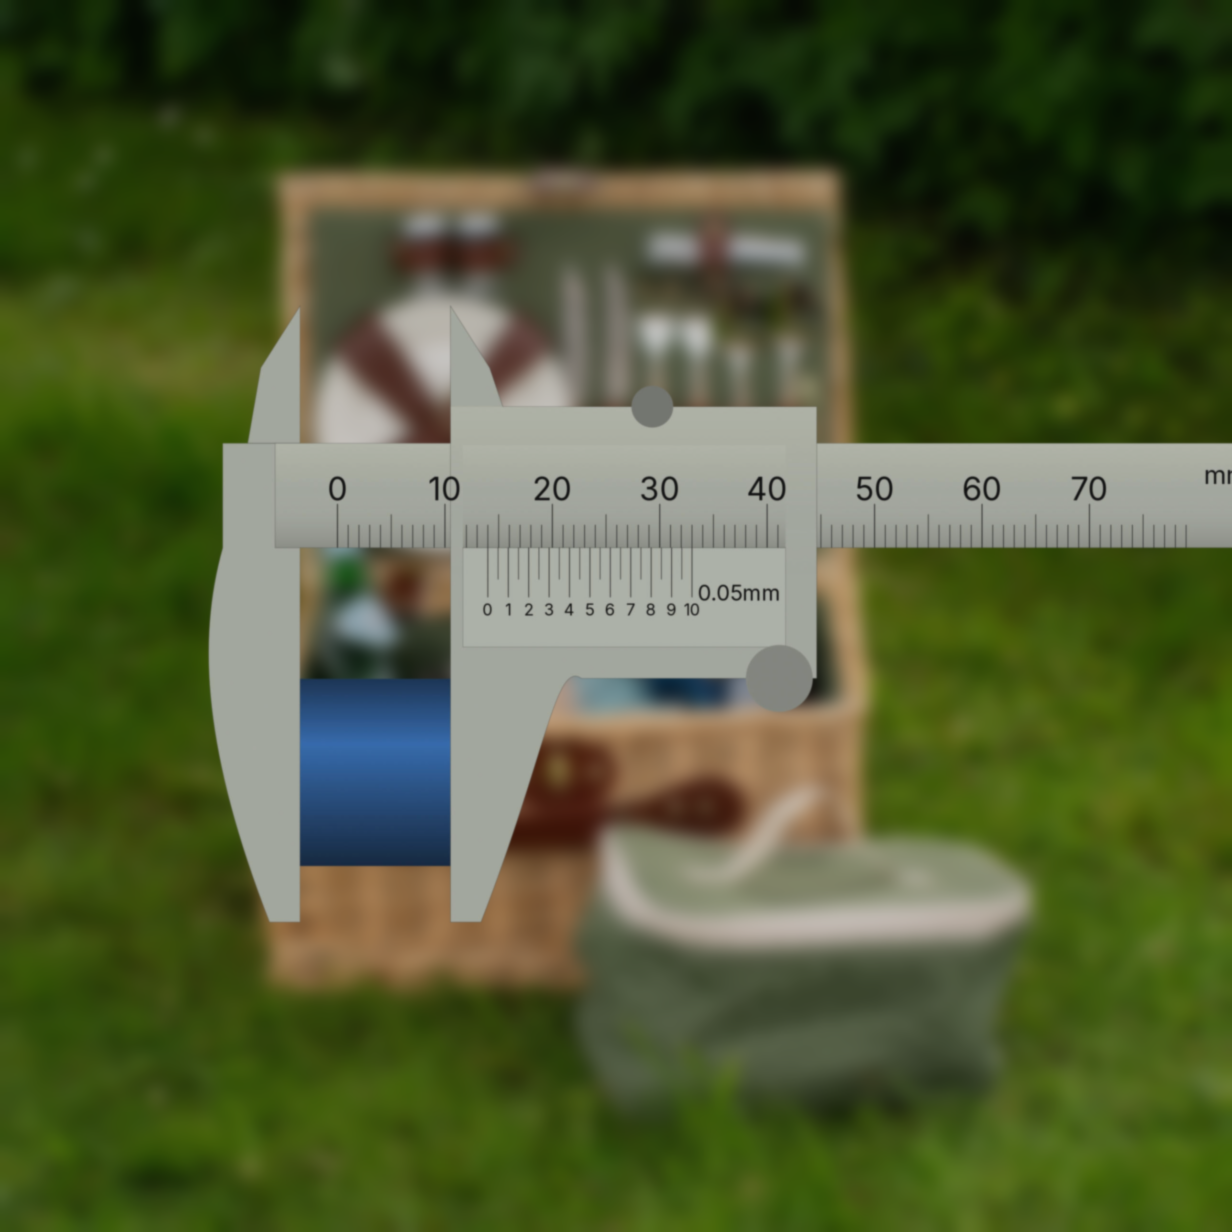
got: 14.0 mm
